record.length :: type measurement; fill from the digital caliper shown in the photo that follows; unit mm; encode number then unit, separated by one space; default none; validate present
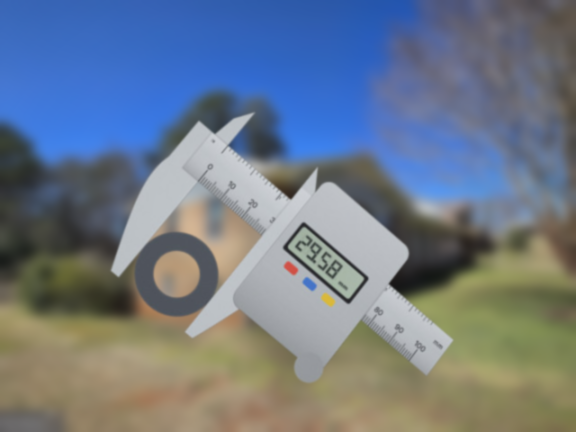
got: 29.58 mm
